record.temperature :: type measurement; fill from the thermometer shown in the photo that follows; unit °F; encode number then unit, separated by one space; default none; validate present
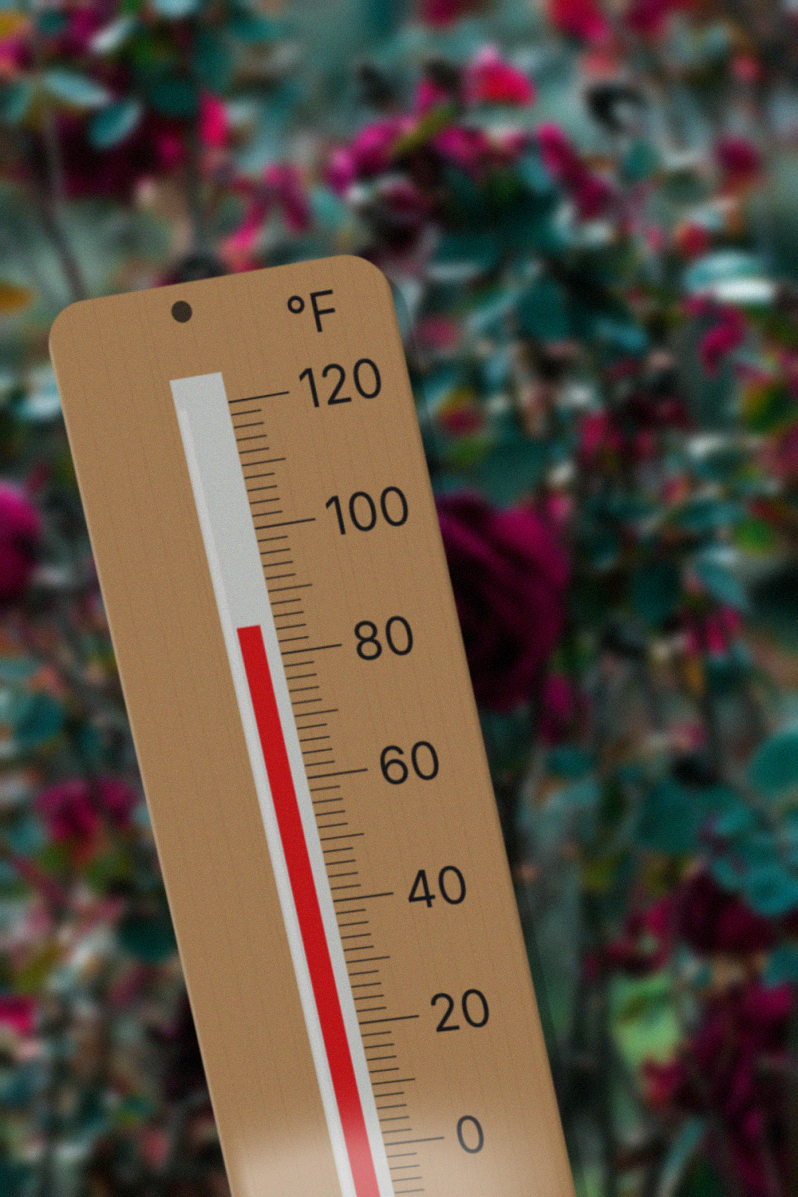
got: 85 °F
